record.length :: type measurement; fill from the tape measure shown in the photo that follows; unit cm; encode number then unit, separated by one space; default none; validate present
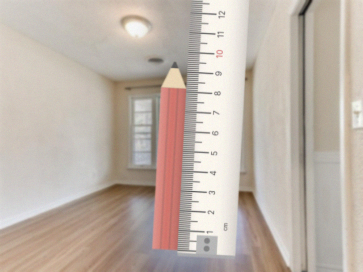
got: 9.5 cm
